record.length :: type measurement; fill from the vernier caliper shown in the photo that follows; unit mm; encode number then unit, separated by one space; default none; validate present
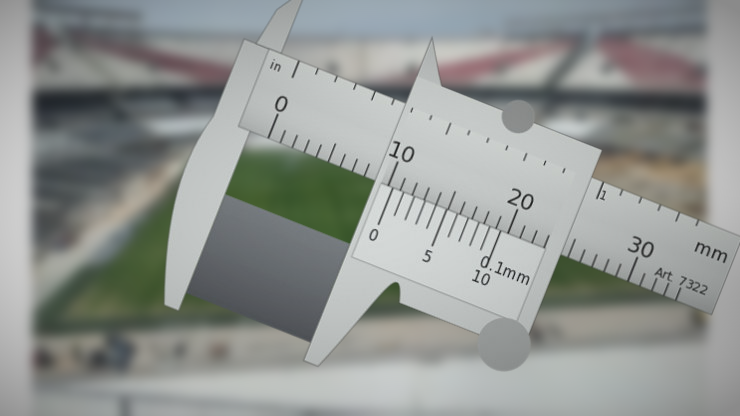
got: 10.4 mm
